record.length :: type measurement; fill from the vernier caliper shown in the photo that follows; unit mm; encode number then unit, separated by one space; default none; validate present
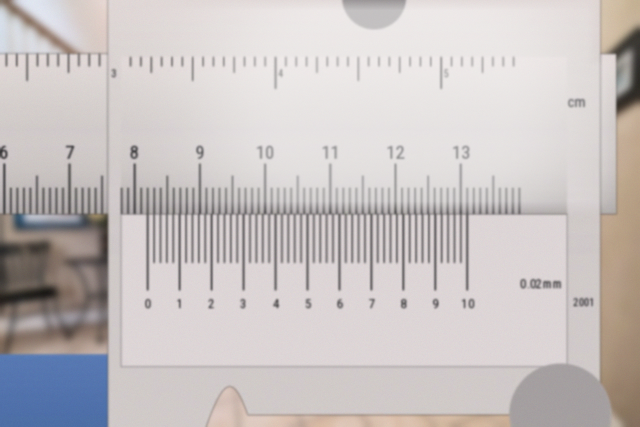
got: 82.0 mm
